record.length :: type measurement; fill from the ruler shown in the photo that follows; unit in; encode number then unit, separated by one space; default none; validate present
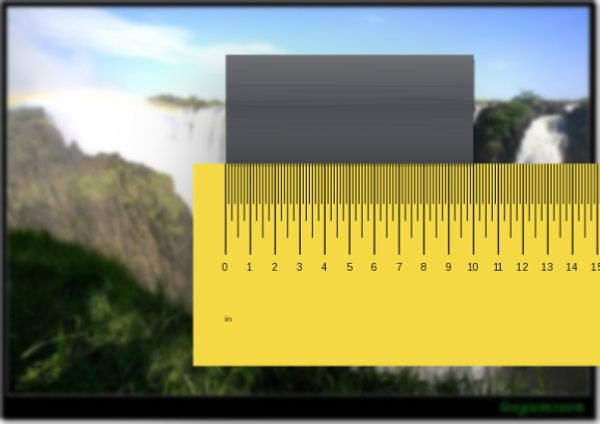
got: 10 in
